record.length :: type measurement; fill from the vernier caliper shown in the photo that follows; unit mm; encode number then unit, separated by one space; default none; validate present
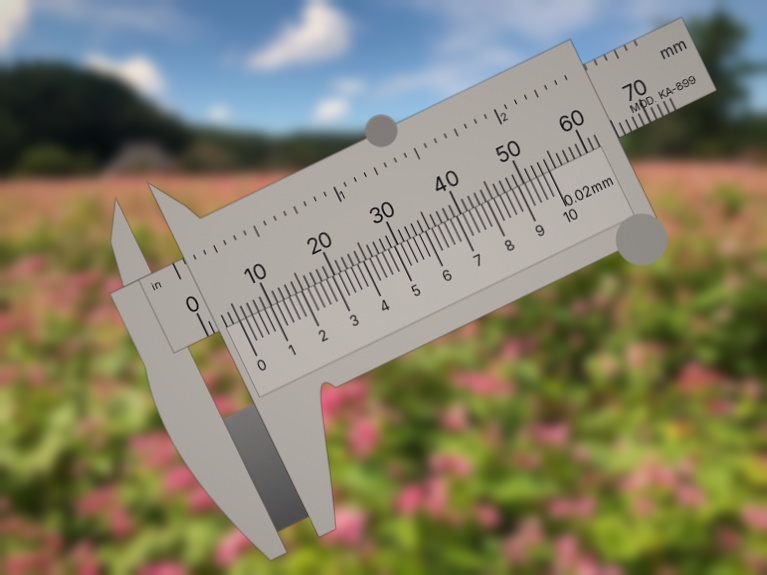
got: 5.0 mm
